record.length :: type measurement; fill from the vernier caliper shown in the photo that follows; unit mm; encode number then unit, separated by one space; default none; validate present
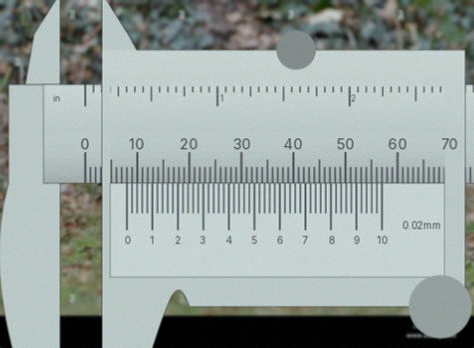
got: 8.0 mm
